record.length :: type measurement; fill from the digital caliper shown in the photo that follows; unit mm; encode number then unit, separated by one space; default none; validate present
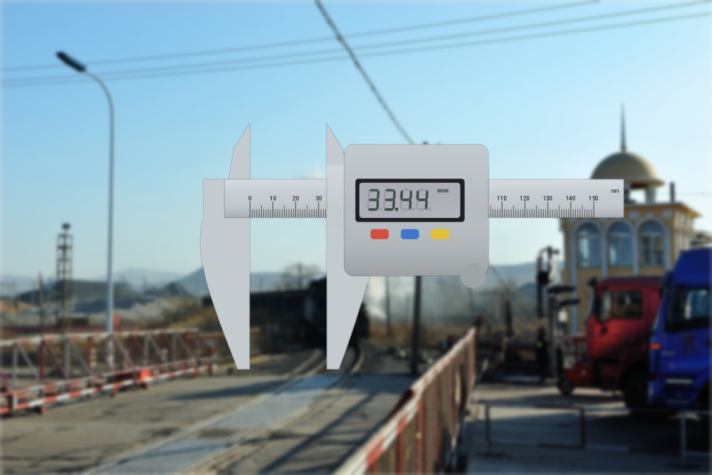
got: 33.44 mm
